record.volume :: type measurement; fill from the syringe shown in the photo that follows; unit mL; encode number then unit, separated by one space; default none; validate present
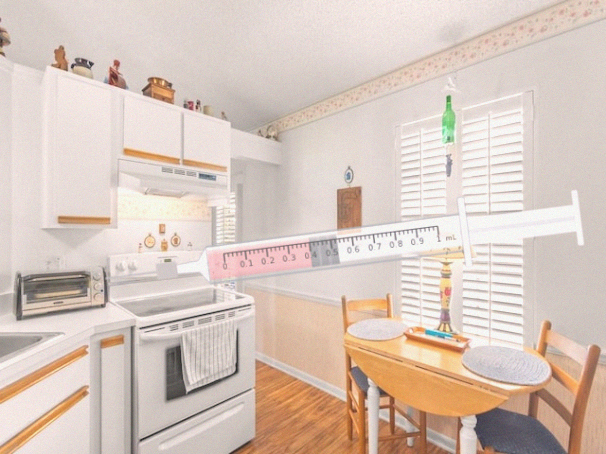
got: 0.4 mL
